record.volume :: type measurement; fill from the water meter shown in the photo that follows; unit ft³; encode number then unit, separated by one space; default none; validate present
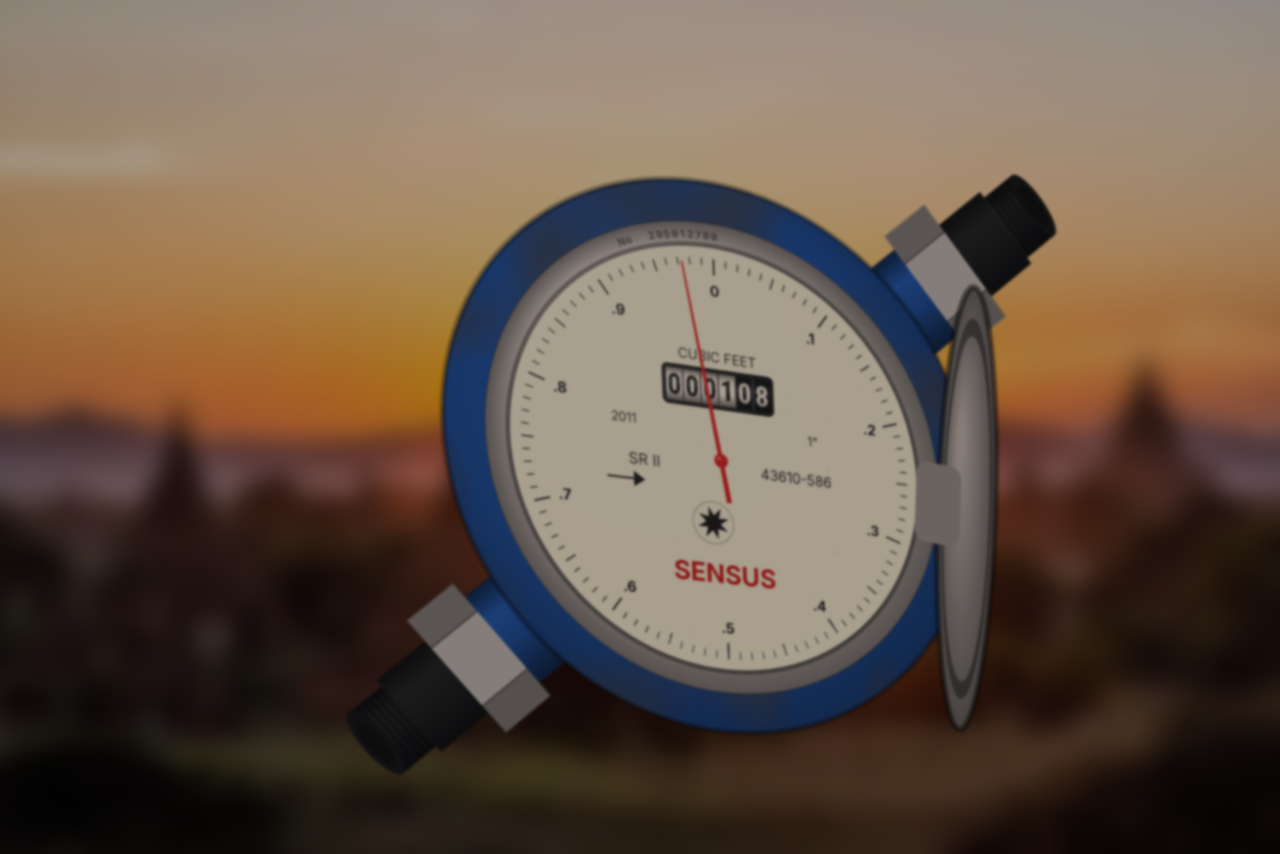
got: 107.97 ft³
